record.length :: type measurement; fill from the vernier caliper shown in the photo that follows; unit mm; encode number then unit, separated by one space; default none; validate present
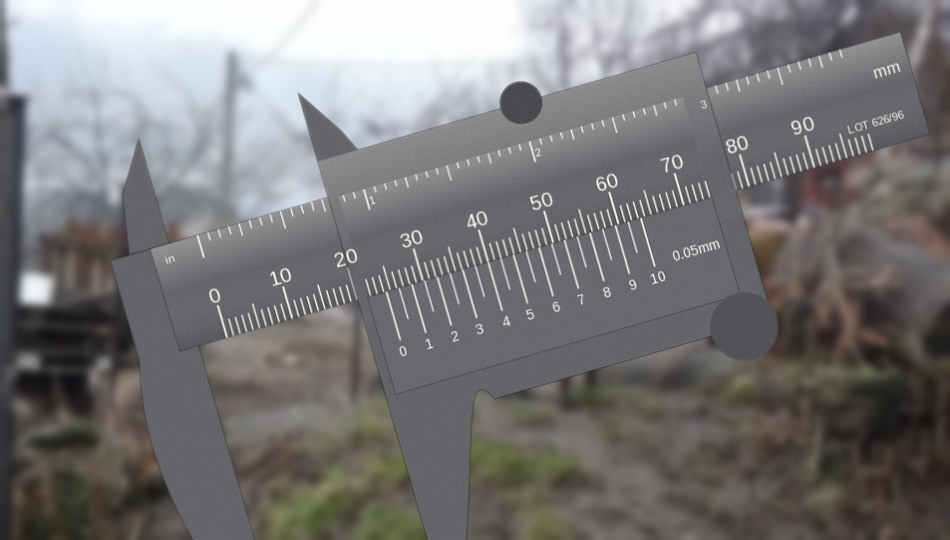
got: 24.4 mm
